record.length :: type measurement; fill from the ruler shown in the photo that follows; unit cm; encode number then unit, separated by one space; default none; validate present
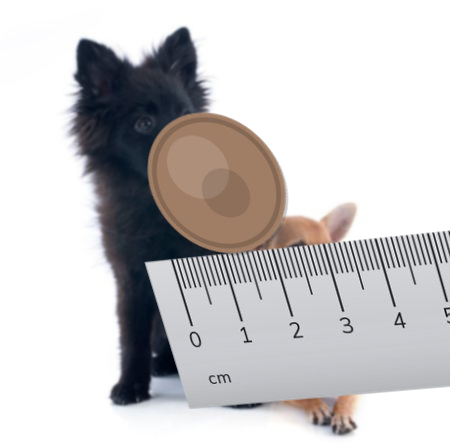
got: 2.6 cm
